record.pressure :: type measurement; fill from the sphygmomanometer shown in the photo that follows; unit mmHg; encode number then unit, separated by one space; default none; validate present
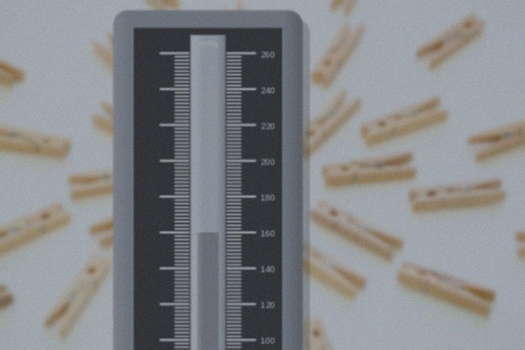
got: 160 mmHg
